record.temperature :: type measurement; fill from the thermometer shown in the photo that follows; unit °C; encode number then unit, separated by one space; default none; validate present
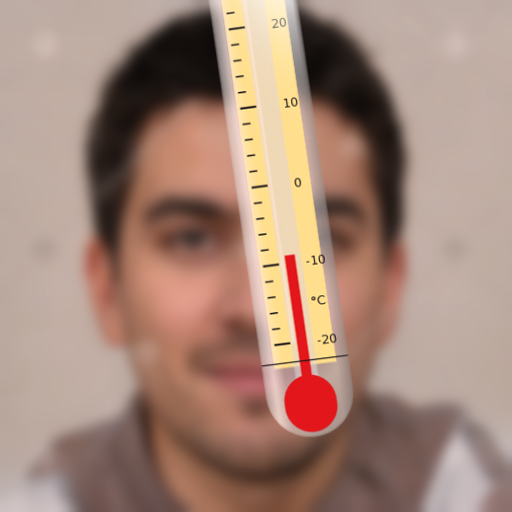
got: -9 °C
